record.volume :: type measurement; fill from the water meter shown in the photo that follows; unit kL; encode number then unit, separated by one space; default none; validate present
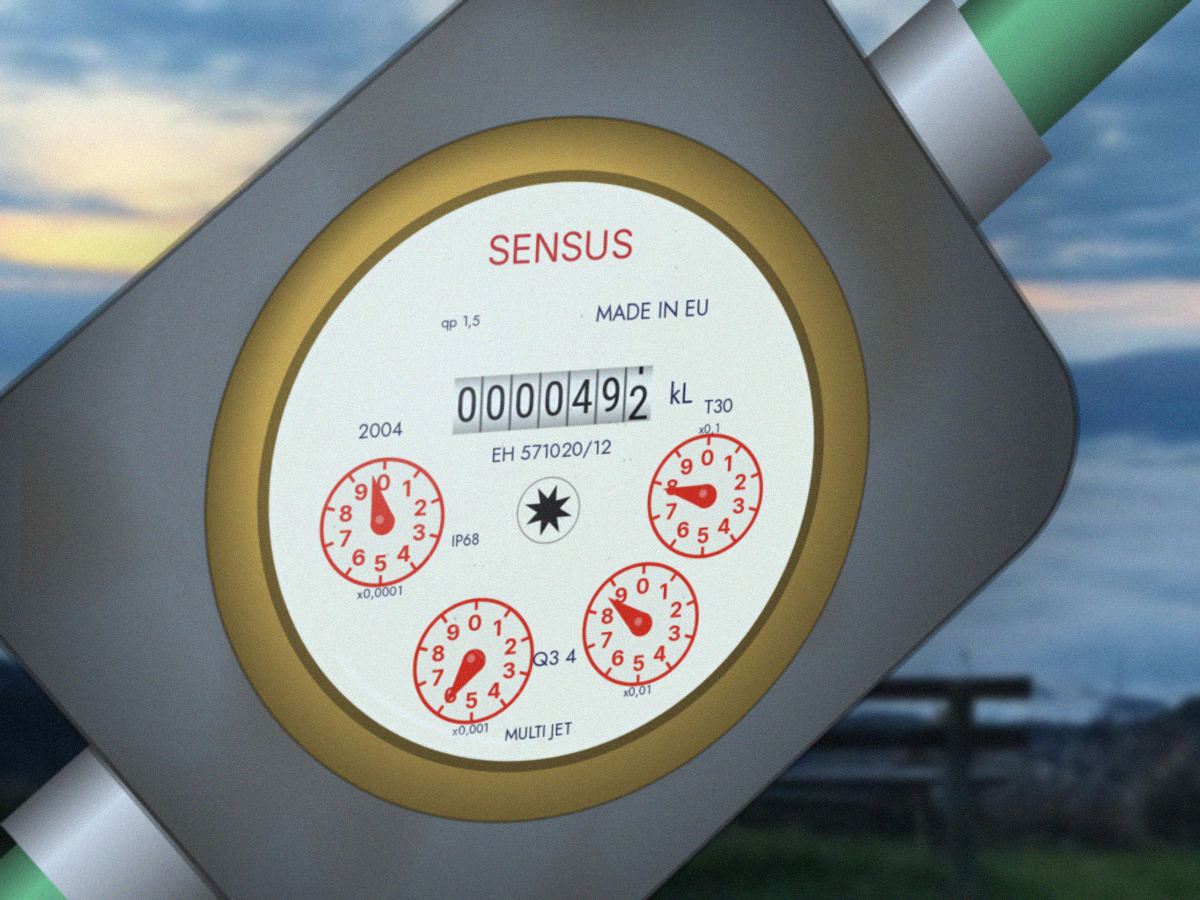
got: 491.7859 kL
